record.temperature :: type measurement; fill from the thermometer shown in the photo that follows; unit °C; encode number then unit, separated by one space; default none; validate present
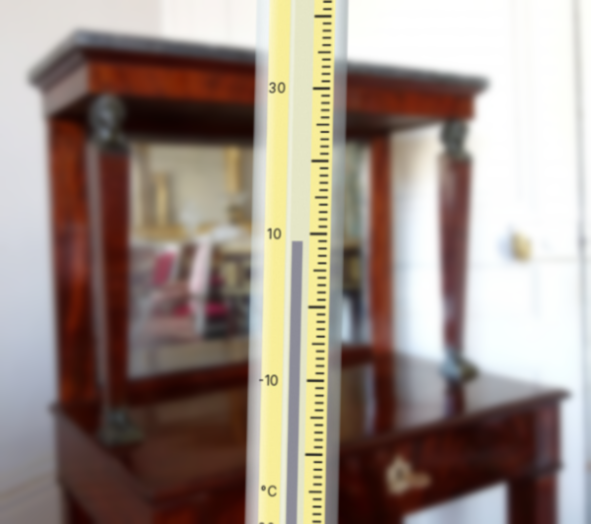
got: 9 °C
